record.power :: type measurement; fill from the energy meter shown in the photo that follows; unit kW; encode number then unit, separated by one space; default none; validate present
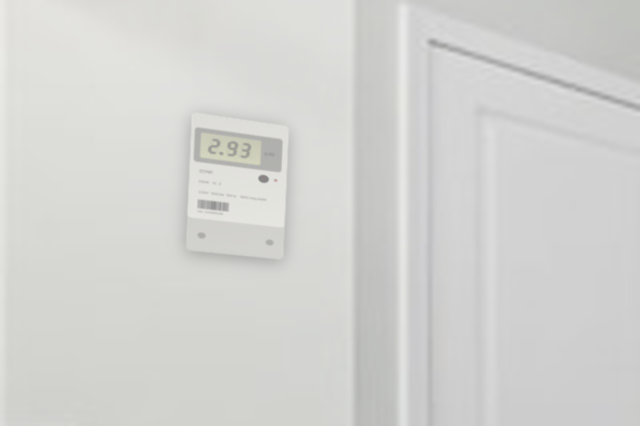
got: 2.93 kW
